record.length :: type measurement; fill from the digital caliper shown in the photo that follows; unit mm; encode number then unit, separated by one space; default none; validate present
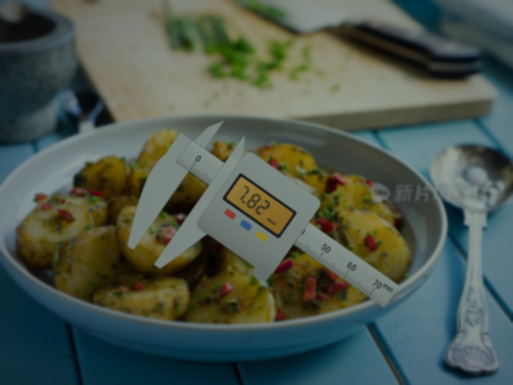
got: 7.82 mm
